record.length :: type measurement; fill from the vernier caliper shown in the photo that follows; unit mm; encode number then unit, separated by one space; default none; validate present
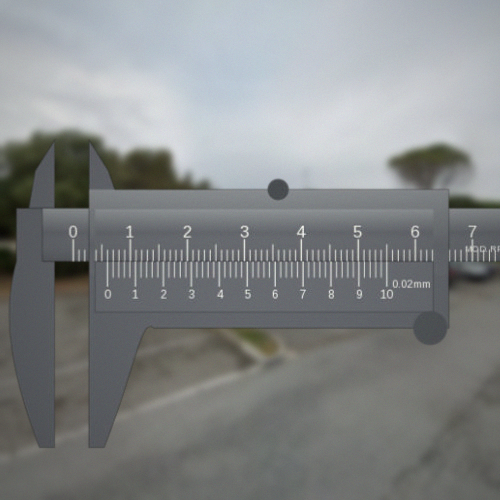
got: 6.0 mm
